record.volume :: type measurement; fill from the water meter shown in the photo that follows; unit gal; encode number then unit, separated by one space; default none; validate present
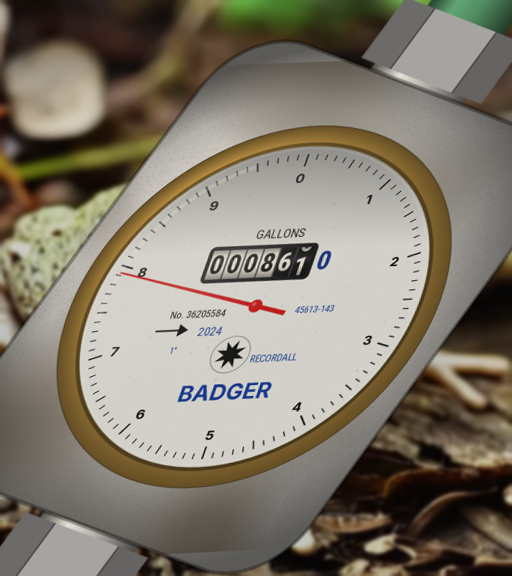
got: 8607.9 gal
